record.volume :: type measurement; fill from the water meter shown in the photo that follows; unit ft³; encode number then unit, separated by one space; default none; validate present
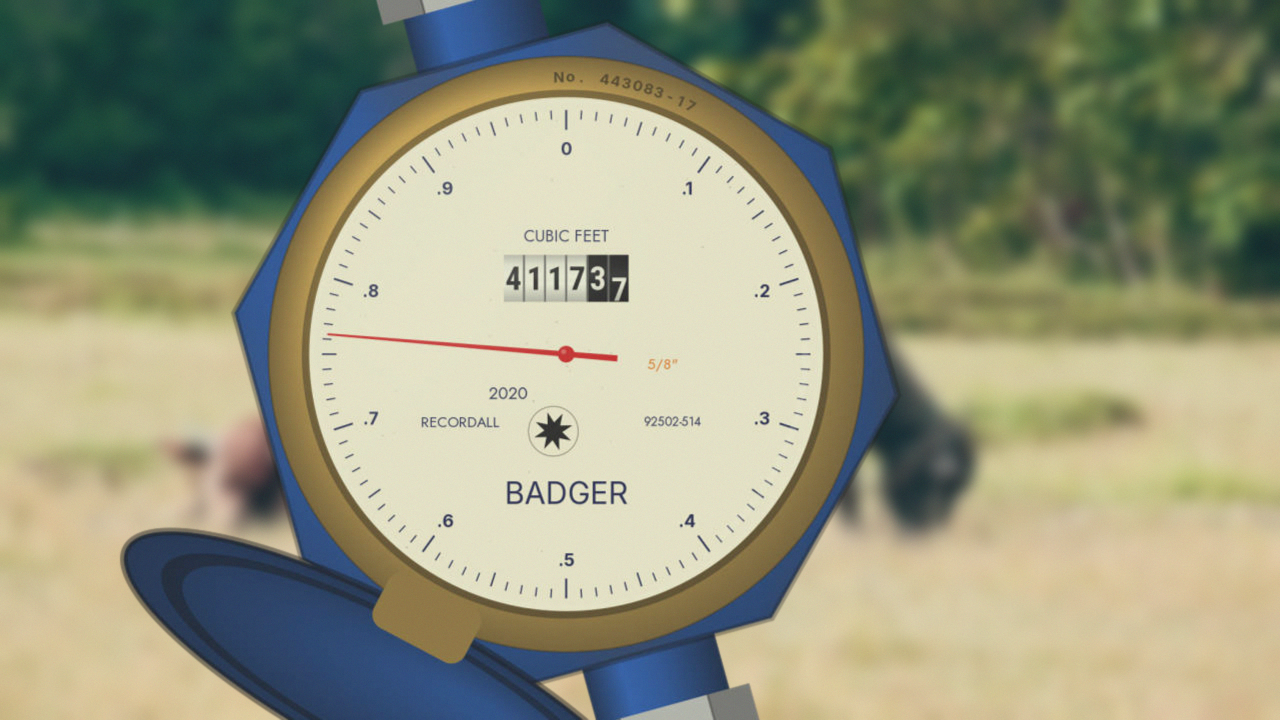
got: 411736.76 ft³
